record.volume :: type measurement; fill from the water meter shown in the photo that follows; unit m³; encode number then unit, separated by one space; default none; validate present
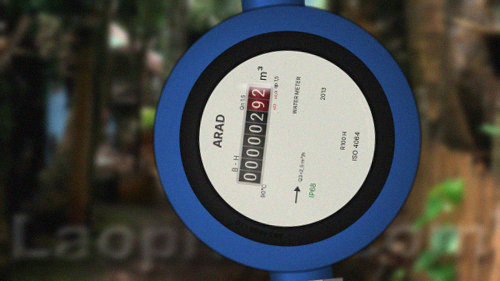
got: 2.92 m³
